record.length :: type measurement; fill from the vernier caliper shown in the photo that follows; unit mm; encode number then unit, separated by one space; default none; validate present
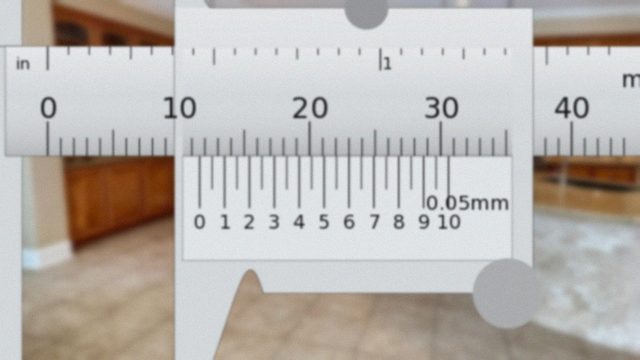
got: 11.6 mm
